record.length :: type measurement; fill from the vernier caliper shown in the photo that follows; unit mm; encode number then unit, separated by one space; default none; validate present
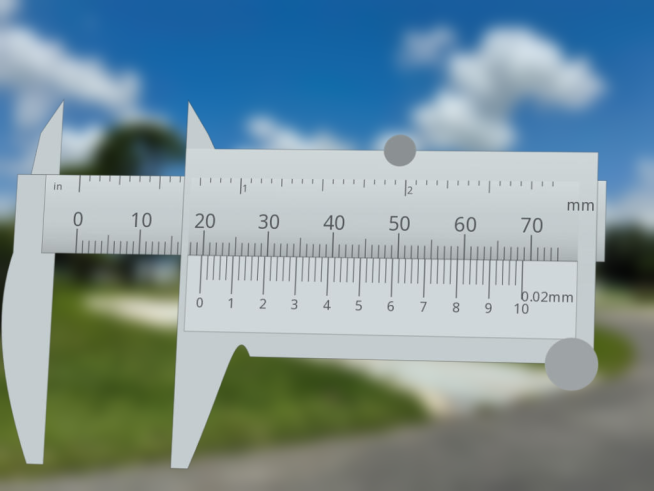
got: 19.8 mm
